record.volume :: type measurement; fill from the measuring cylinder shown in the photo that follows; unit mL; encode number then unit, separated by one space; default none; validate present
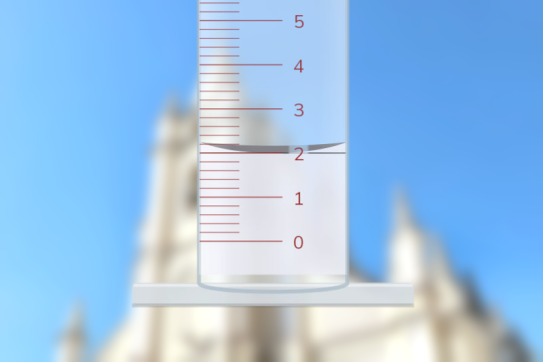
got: 2 mL
